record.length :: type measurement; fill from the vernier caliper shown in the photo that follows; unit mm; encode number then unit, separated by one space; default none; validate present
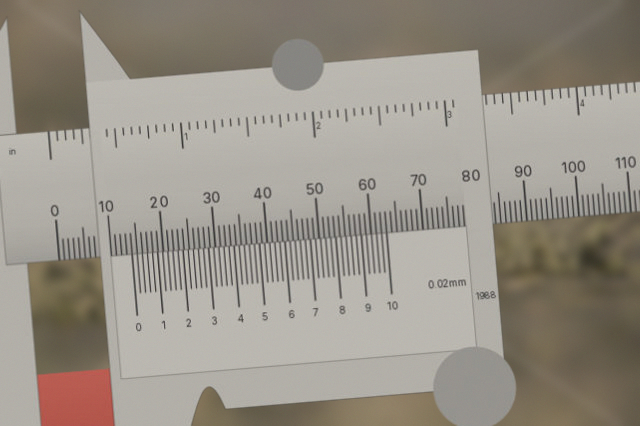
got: 14.0 mm
